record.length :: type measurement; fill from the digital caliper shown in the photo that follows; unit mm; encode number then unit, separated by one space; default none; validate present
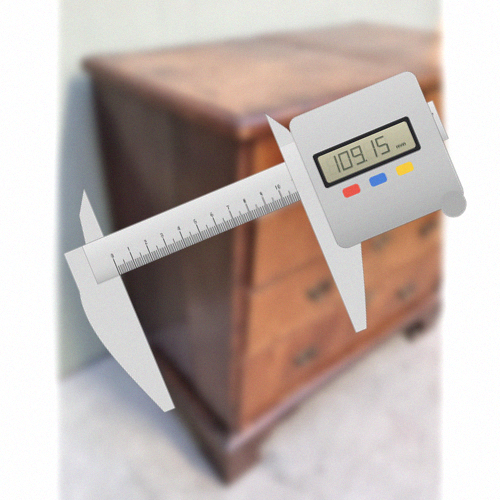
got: 109.15 mm
